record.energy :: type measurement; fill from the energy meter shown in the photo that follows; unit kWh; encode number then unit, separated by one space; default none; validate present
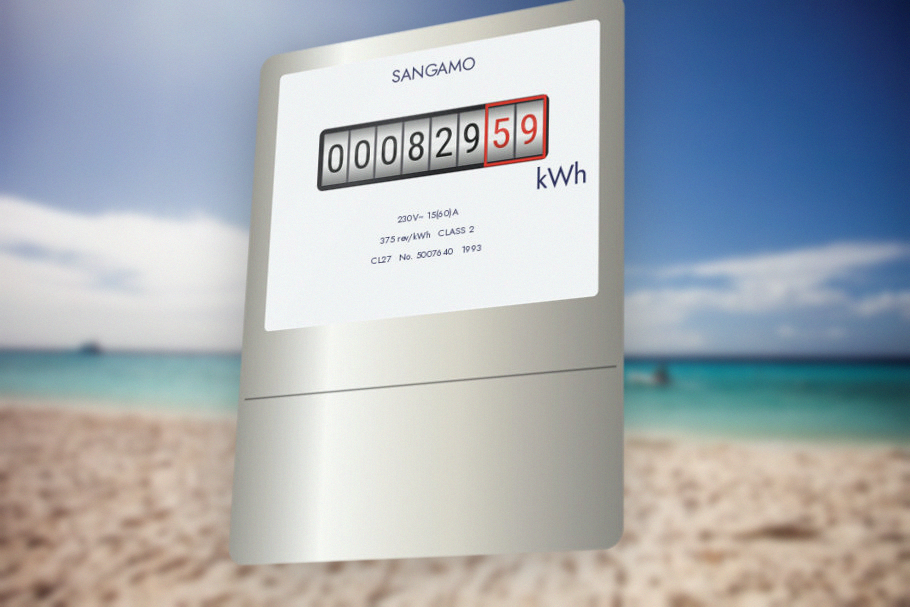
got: 829.59 kWh
